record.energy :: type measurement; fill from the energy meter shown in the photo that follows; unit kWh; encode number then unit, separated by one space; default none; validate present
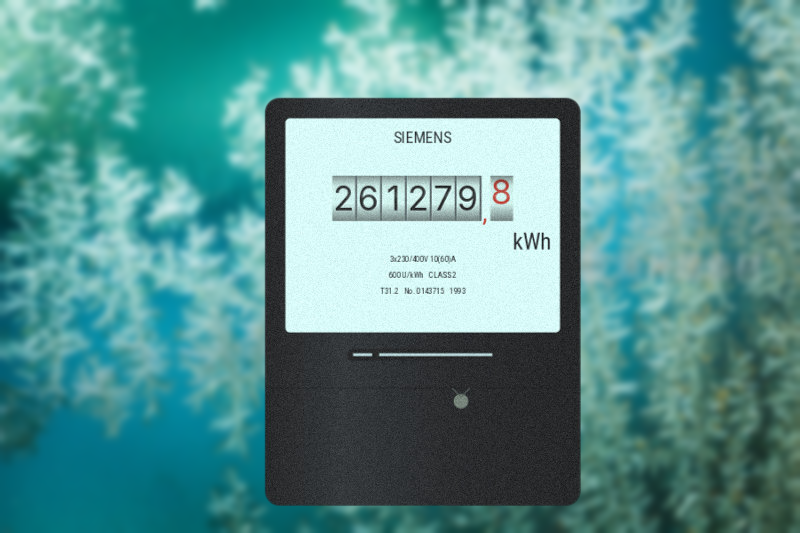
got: 261279.8 kWh
